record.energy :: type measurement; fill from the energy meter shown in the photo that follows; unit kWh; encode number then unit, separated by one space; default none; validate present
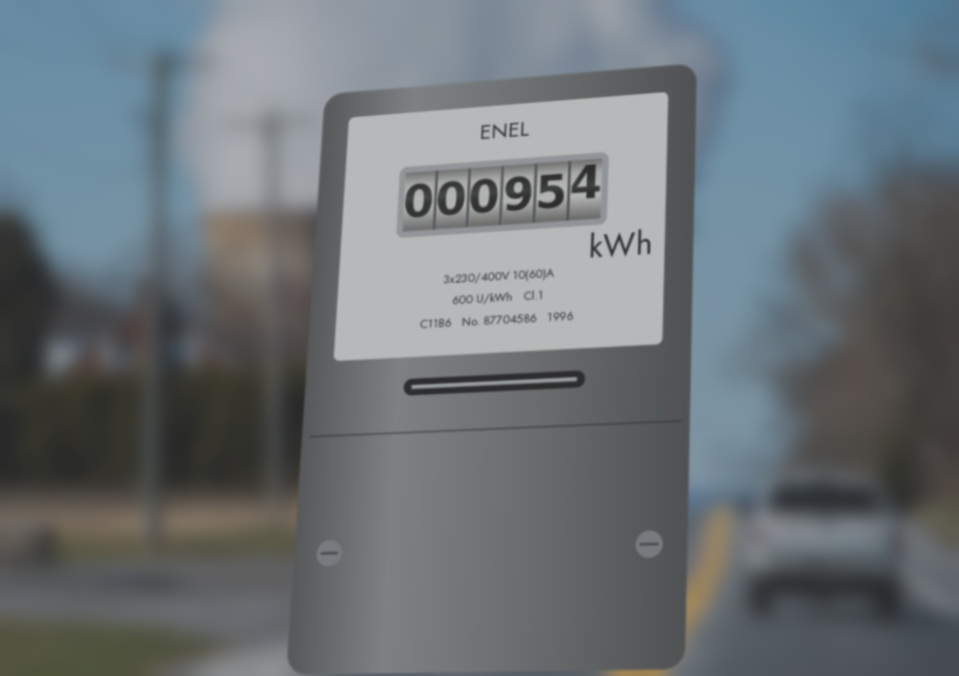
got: 954 kWh
